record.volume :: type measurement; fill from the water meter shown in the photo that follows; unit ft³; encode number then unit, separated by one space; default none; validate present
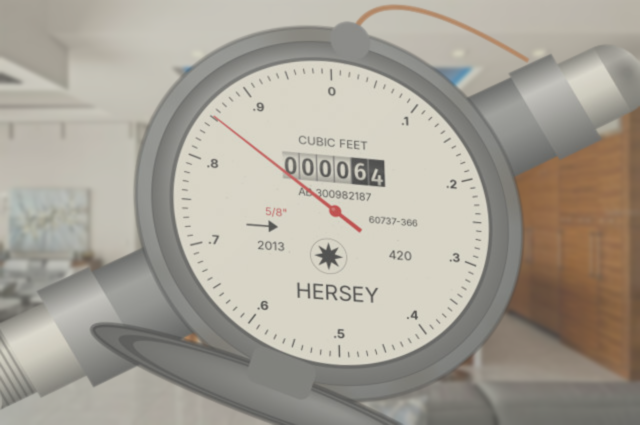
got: 63.85 ft³
